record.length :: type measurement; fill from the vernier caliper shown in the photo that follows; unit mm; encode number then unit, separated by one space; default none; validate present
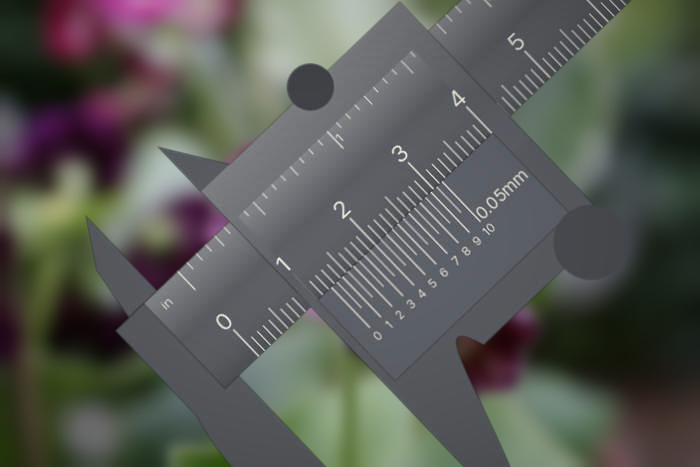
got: 12.4 mm
